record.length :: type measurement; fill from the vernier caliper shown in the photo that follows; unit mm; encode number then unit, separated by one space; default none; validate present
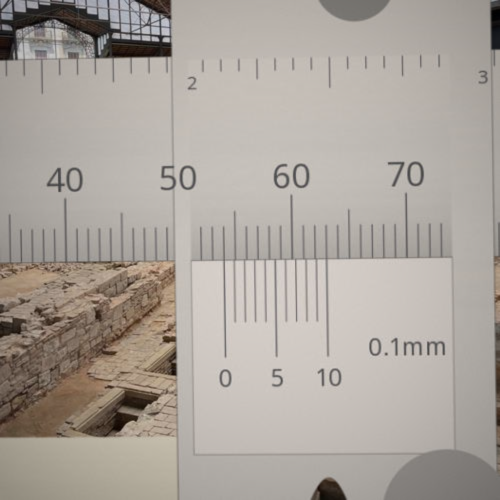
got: 54.0 mm
